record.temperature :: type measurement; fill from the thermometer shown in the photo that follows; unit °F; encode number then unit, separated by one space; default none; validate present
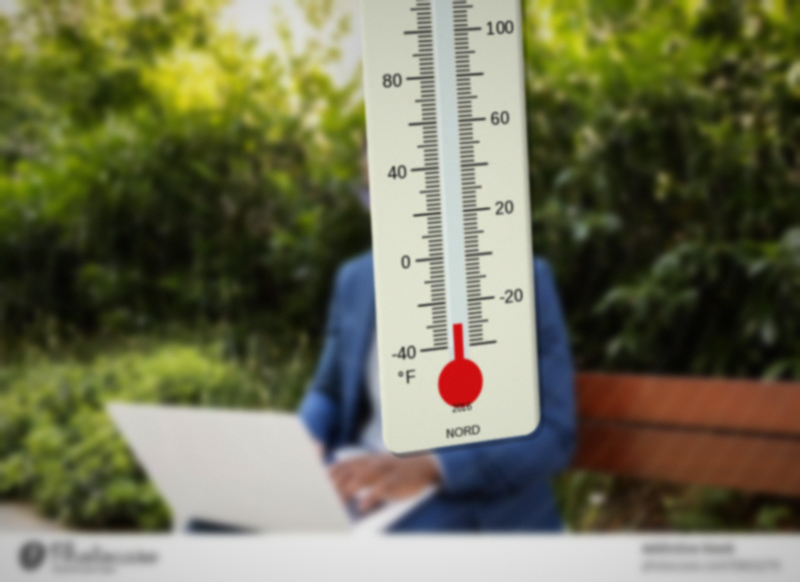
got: -30 °F
